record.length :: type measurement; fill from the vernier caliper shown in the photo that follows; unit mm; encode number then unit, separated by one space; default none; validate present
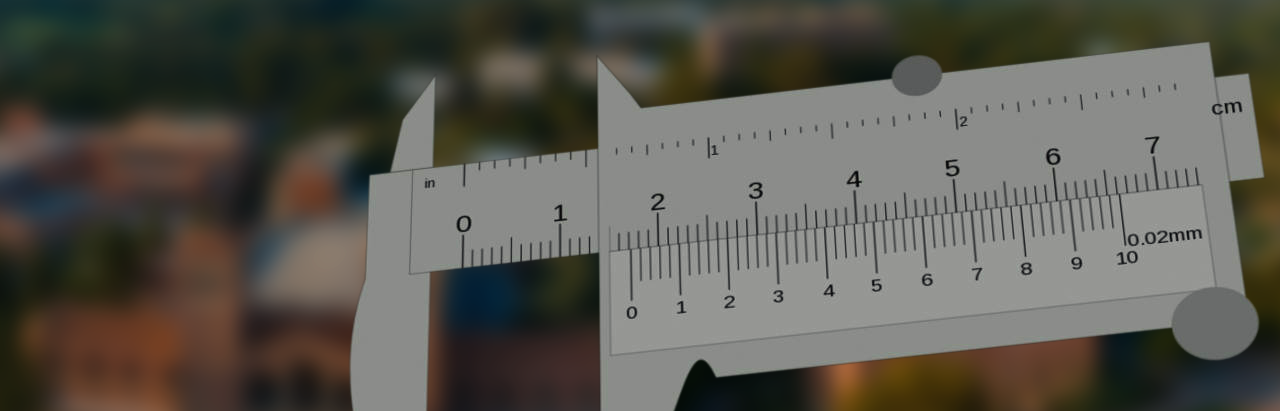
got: 17.2 mm
